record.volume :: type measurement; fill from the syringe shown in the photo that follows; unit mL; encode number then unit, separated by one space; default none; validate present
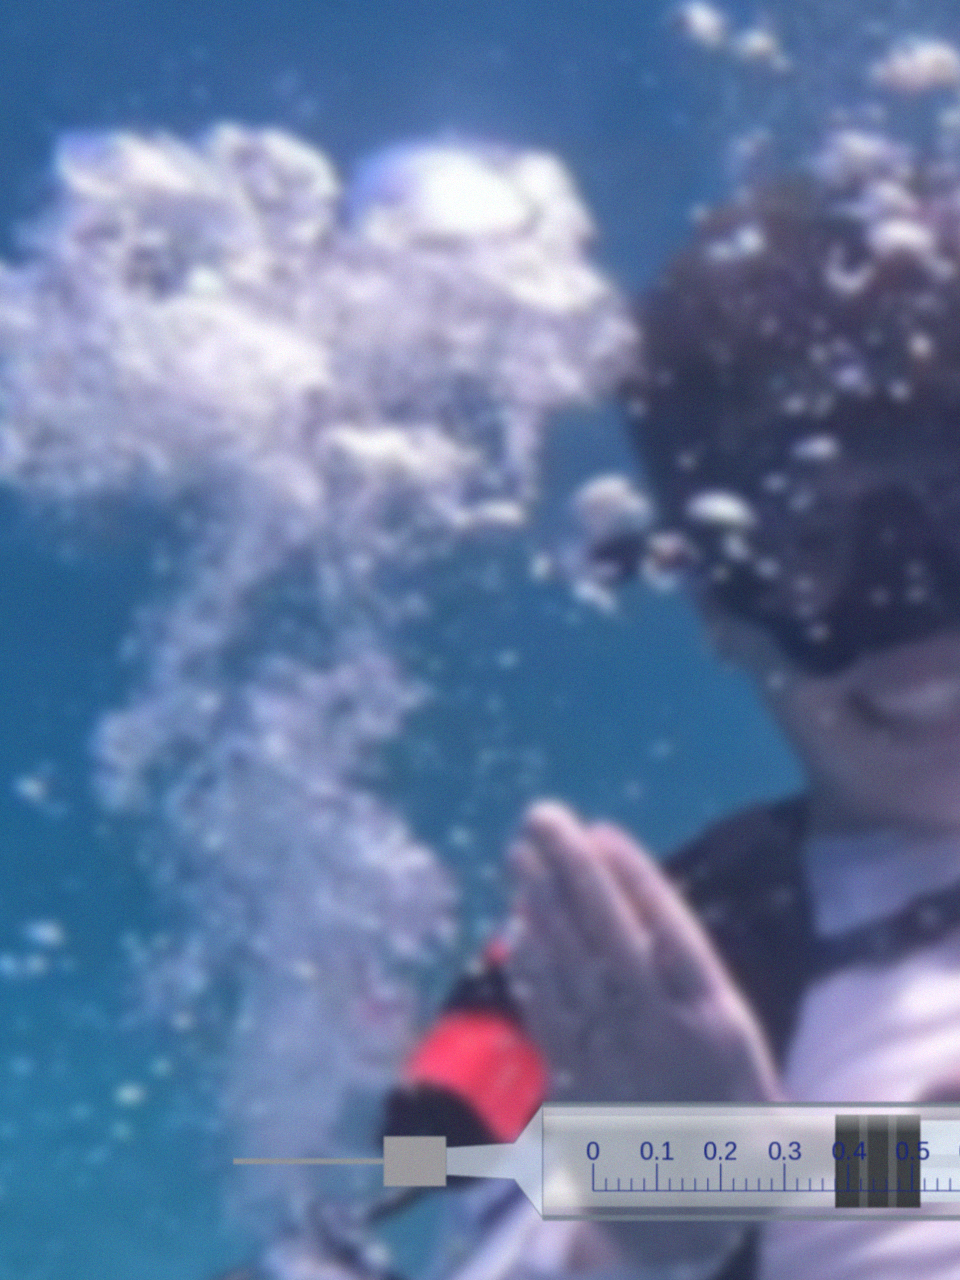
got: 0.38 mL
